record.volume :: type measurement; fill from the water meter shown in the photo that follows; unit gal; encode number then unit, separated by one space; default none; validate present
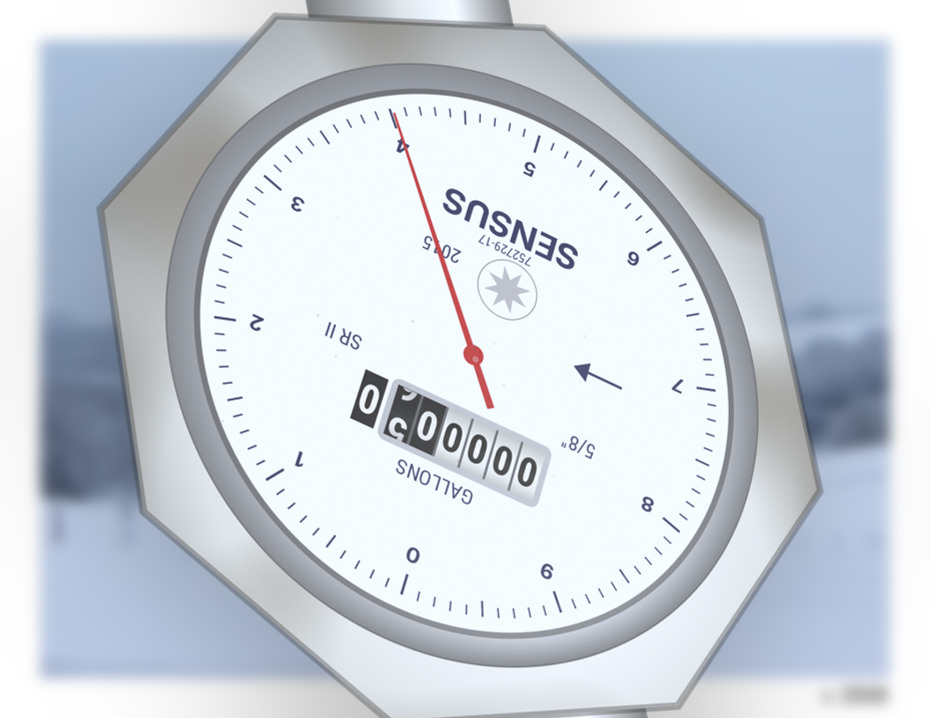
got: 54.0 gal
